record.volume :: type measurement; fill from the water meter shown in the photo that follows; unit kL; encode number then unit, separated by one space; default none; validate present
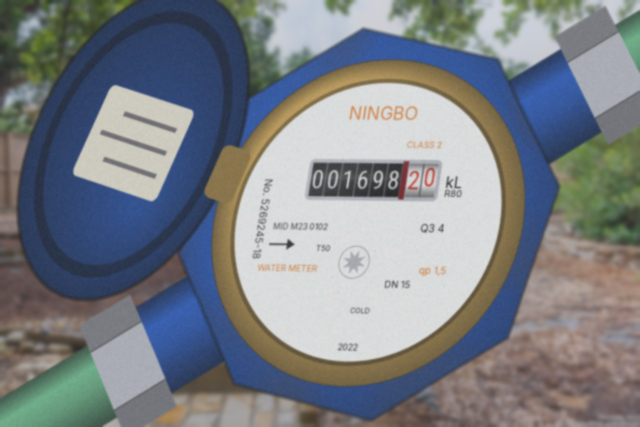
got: 1698.20 kL
